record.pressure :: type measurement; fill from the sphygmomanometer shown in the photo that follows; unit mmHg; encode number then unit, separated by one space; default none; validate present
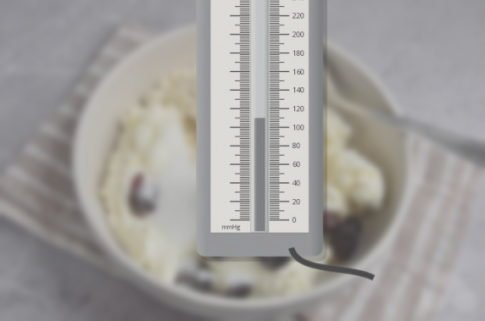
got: 110 mmHg
